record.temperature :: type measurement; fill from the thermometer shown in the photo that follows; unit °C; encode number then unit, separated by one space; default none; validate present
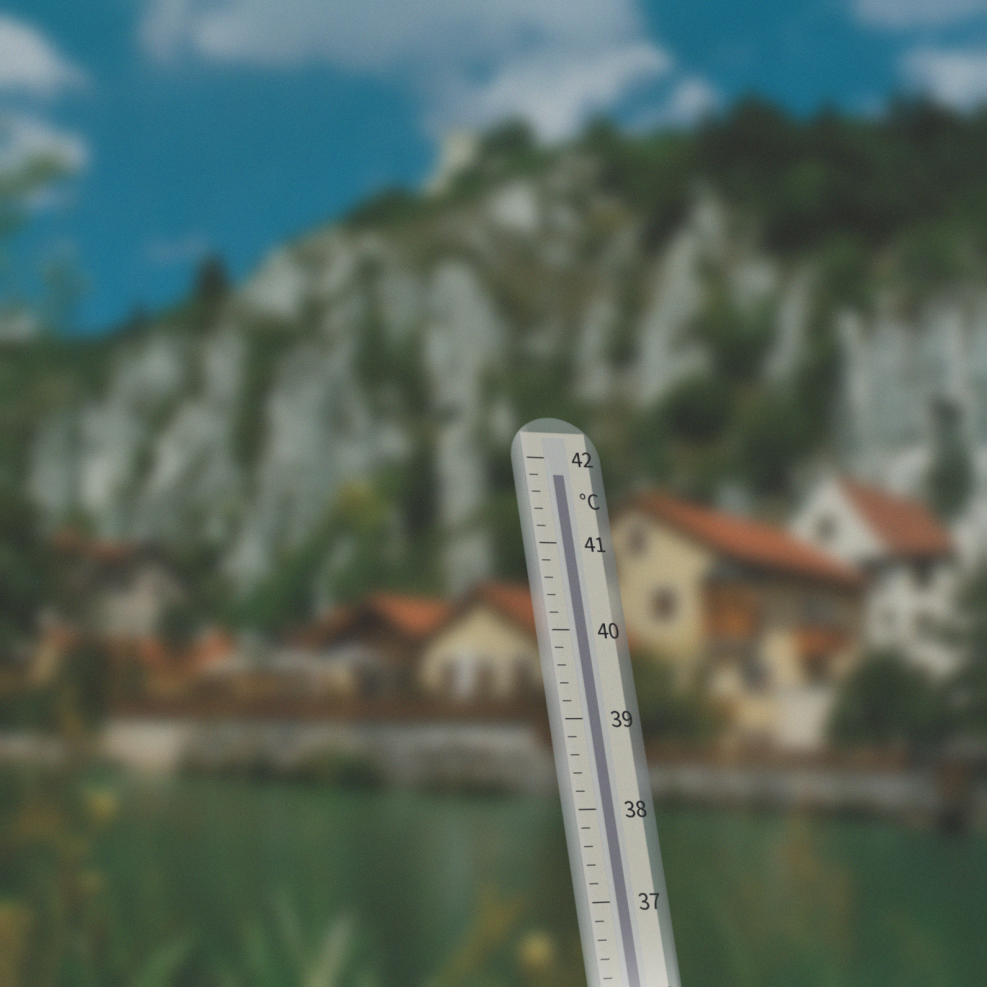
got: 41.8 °C
